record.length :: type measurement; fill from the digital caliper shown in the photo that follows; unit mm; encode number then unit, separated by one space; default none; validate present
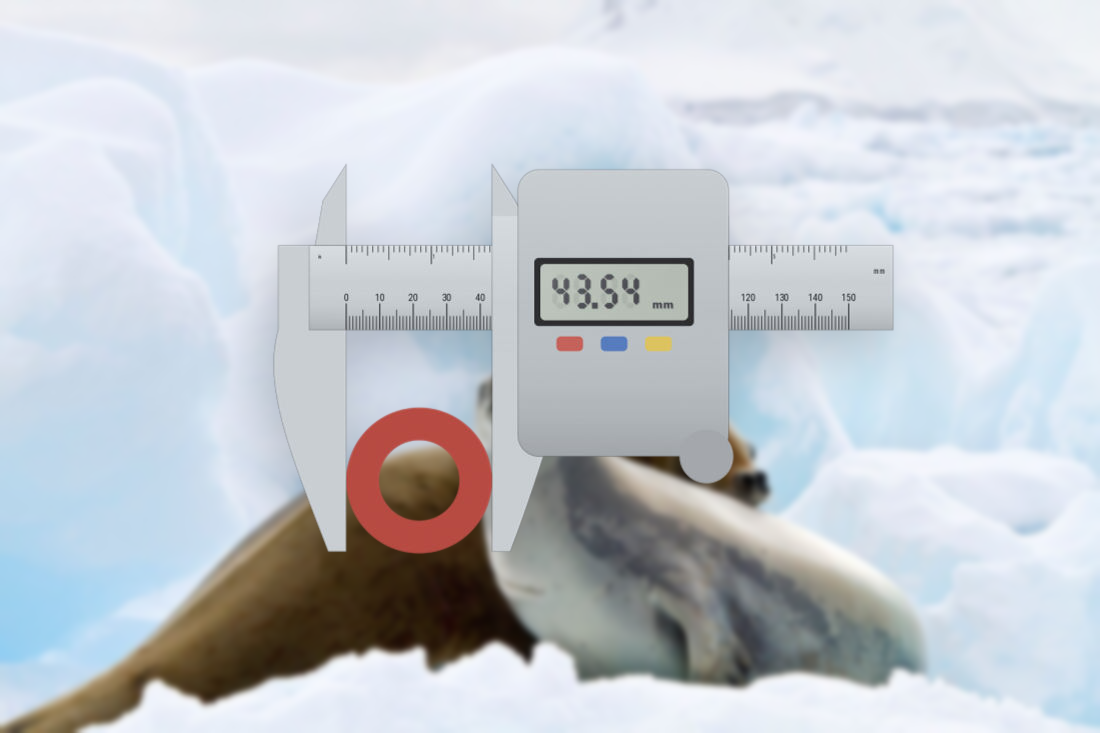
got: 43.54 mm
